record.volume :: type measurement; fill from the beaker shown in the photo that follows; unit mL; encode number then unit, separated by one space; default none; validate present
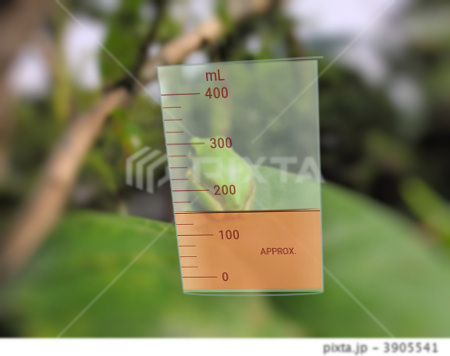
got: 150 mL
